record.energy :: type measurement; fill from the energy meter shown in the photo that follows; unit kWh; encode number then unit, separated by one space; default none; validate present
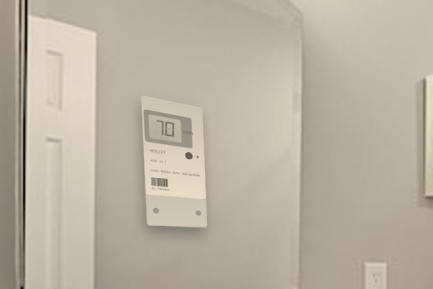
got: 70 kWh
